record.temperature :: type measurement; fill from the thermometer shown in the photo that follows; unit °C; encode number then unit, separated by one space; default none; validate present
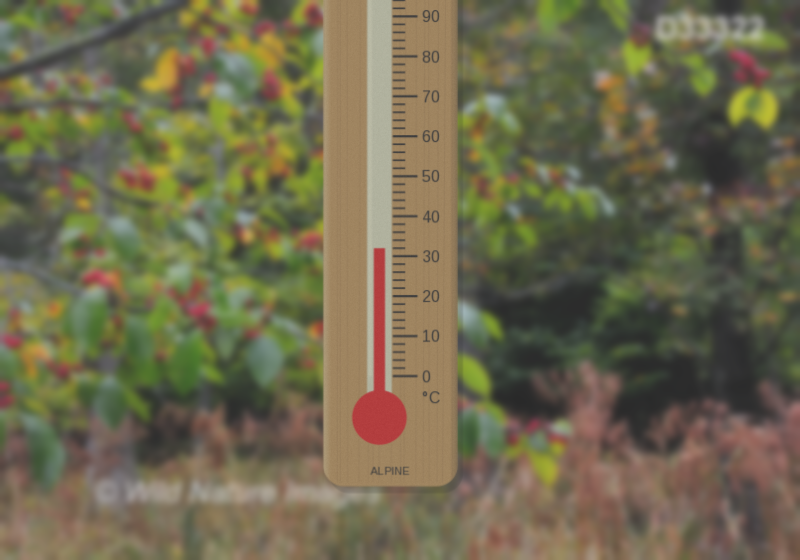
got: 32 °C
